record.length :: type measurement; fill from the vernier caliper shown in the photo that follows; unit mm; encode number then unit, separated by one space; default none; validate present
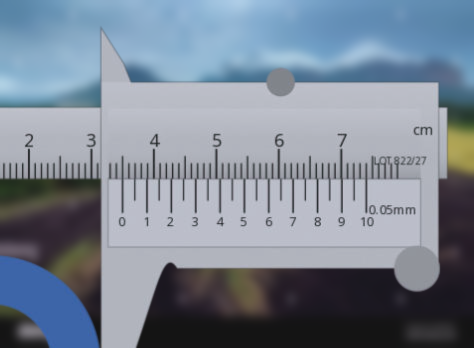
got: 35.0 mm
